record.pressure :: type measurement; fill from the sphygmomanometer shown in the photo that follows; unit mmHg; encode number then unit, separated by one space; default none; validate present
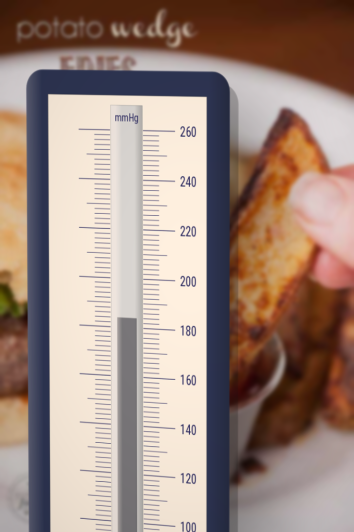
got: 184 mmHg
